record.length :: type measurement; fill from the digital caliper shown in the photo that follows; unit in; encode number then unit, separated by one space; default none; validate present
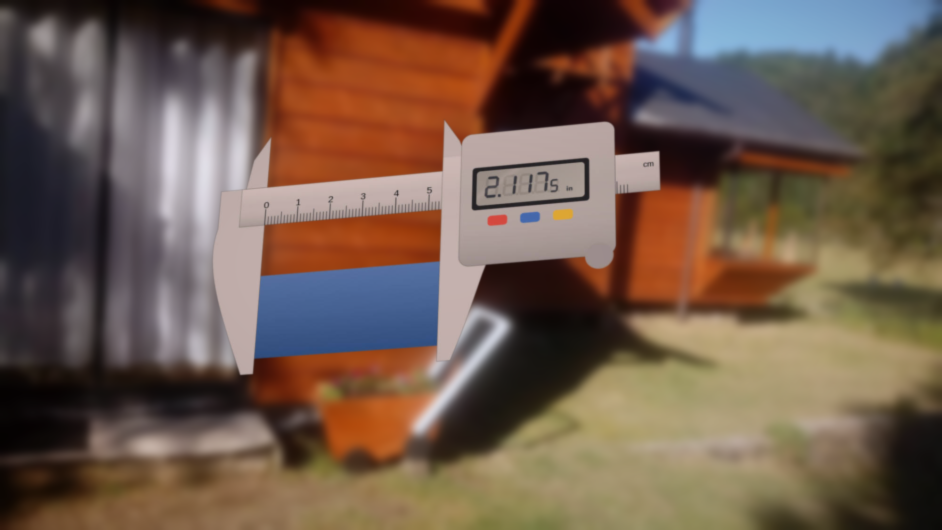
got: 2.1175 in
